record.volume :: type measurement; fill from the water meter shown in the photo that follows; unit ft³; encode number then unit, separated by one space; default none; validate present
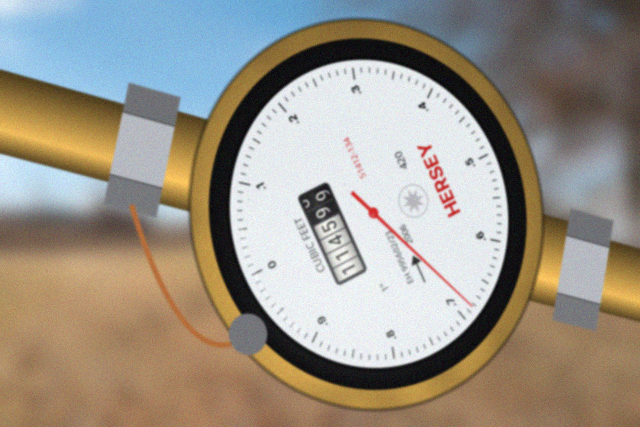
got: 114598.68 ft³
